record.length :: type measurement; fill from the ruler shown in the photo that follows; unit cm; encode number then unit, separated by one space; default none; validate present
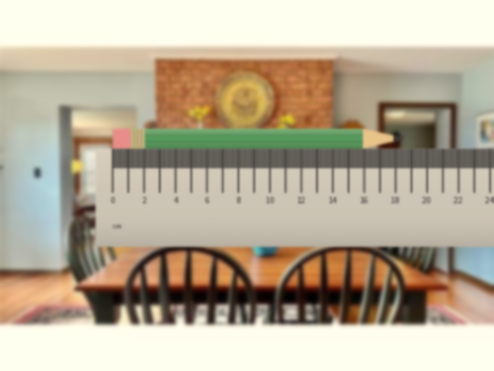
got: 18.5 cm
